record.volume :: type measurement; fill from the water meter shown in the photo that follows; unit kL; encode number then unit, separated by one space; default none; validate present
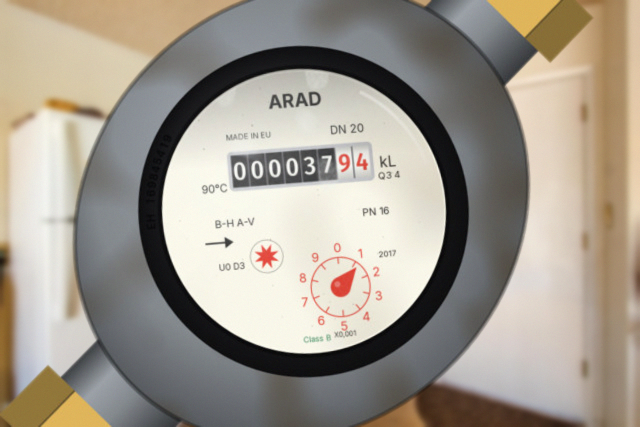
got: 37.941 kL
